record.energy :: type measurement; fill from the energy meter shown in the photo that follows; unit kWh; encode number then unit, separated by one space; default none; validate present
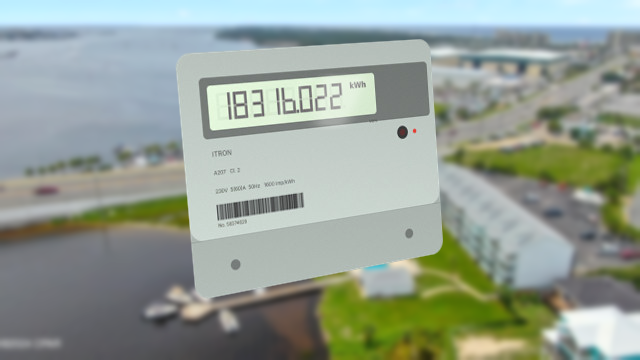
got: 18316.022 kWh
